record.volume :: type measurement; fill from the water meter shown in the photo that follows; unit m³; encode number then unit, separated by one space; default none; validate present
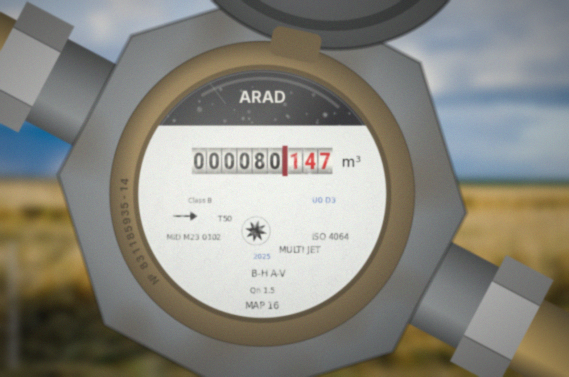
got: 80.147 m³
